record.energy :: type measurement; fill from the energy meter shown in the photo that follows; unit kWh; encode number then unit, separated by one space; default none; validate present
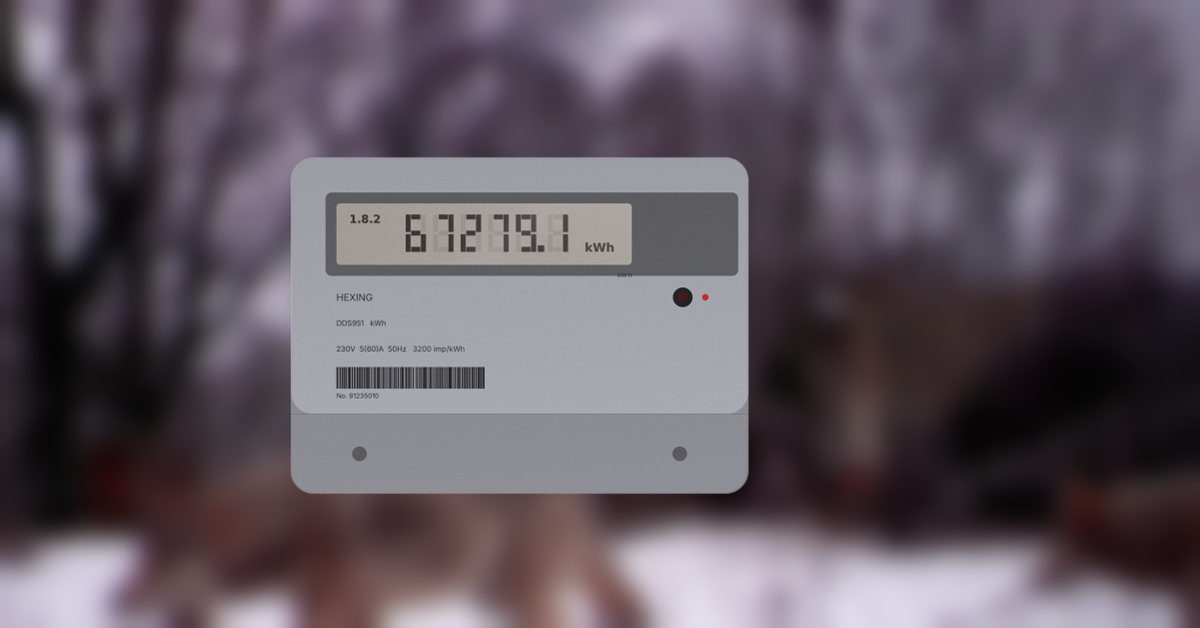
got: 67279.1 kWh
